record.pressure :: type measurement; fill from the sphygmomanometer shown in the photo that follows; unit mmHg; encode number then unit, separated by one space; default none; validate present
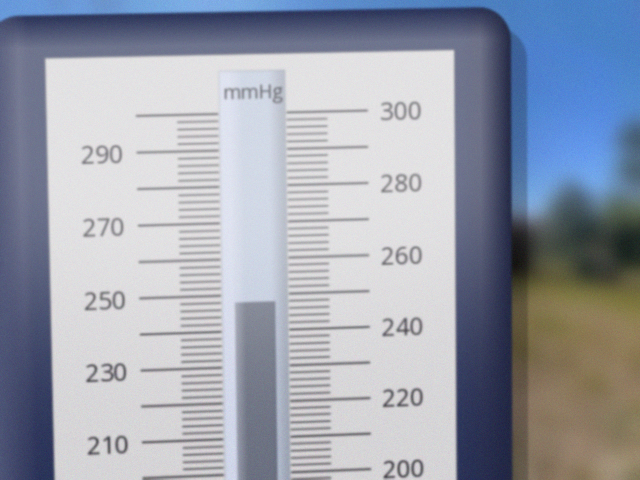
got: 248 mmHg
